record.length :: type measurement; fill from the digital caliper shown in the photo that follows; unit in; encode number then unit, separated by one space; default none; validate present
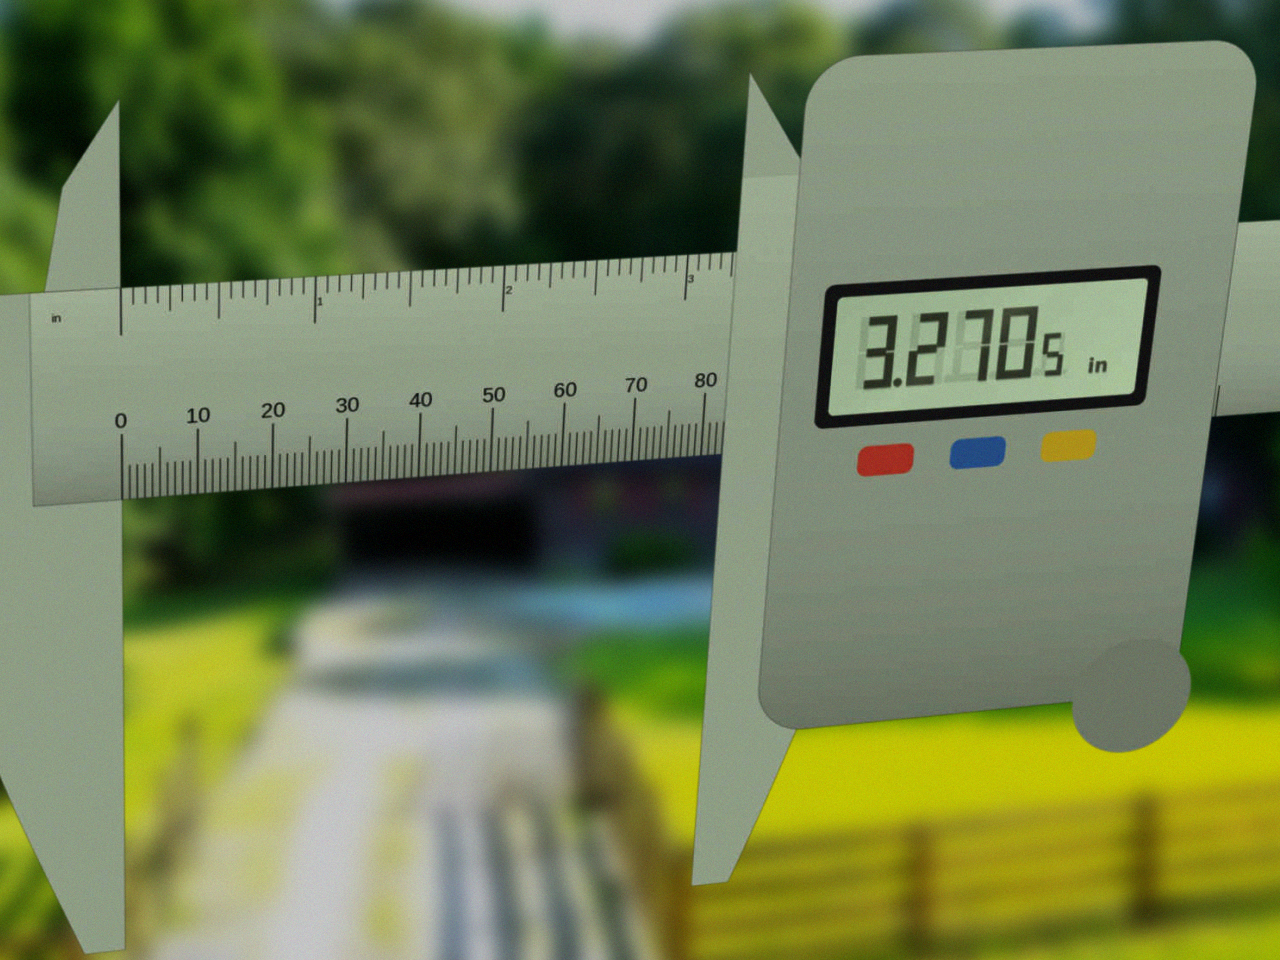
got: 3.2705 in
